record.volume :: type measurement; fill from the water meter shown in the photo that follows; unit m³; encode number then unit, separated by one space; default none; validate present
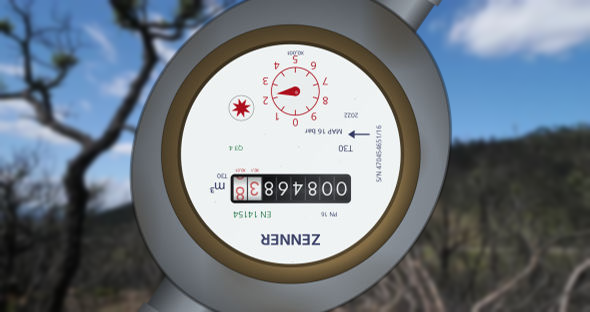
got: 8468.382 m³
